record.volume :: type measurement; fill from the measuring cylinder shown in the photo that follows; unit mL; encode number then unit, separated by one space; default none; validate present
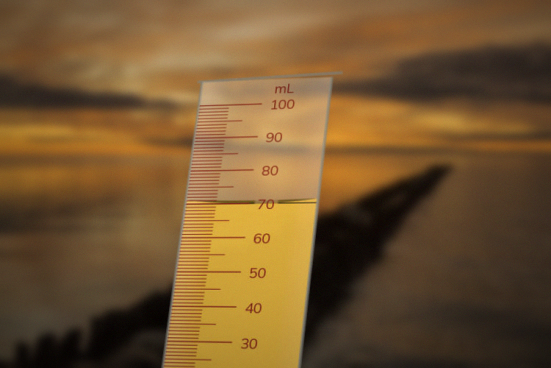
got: 70 mL
